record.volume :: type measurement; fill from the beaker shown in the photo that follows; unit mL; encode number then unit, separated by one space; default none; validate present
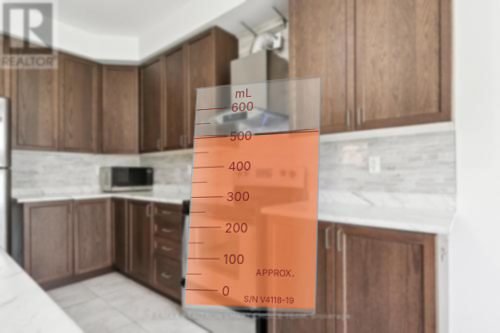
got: 500 mL
